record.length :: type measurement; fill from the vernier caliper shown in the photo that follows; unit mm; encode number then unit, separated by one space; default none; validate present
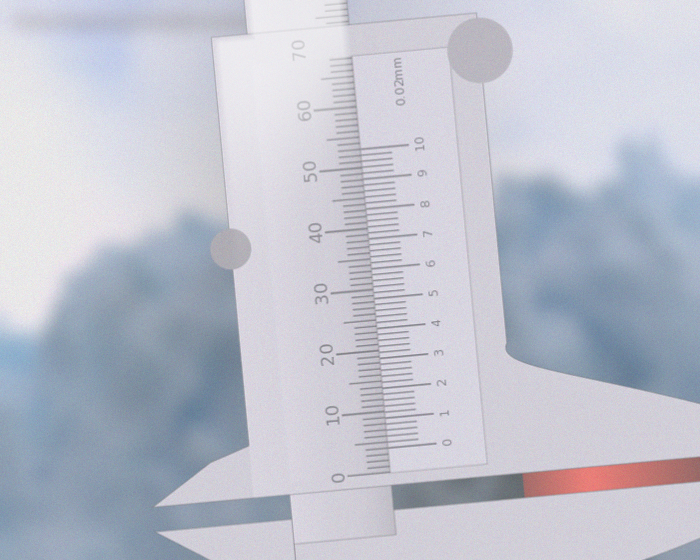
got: 4.0 mm
